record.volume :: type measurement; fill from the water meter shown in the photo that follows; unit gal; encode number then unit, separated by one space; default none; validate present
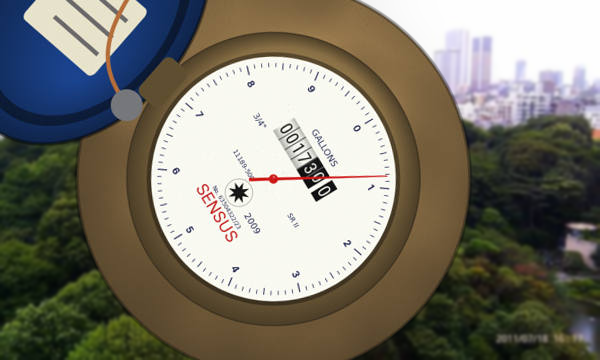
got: 17300.8 gal
